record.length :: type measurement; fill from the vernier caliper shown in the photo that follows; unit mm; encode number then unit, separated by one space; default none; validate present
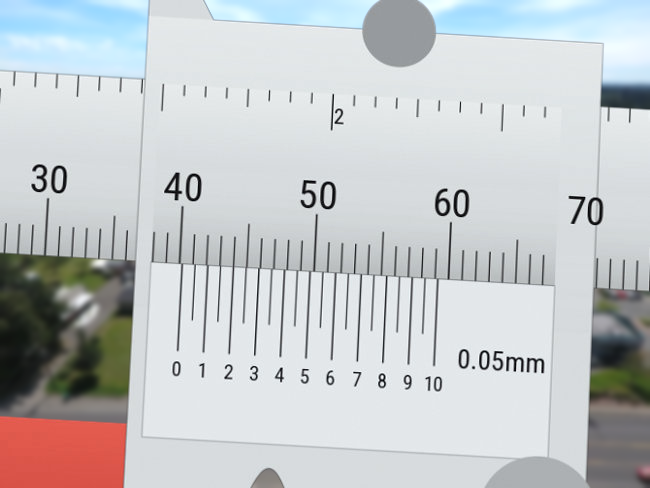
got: 40.2 mm
